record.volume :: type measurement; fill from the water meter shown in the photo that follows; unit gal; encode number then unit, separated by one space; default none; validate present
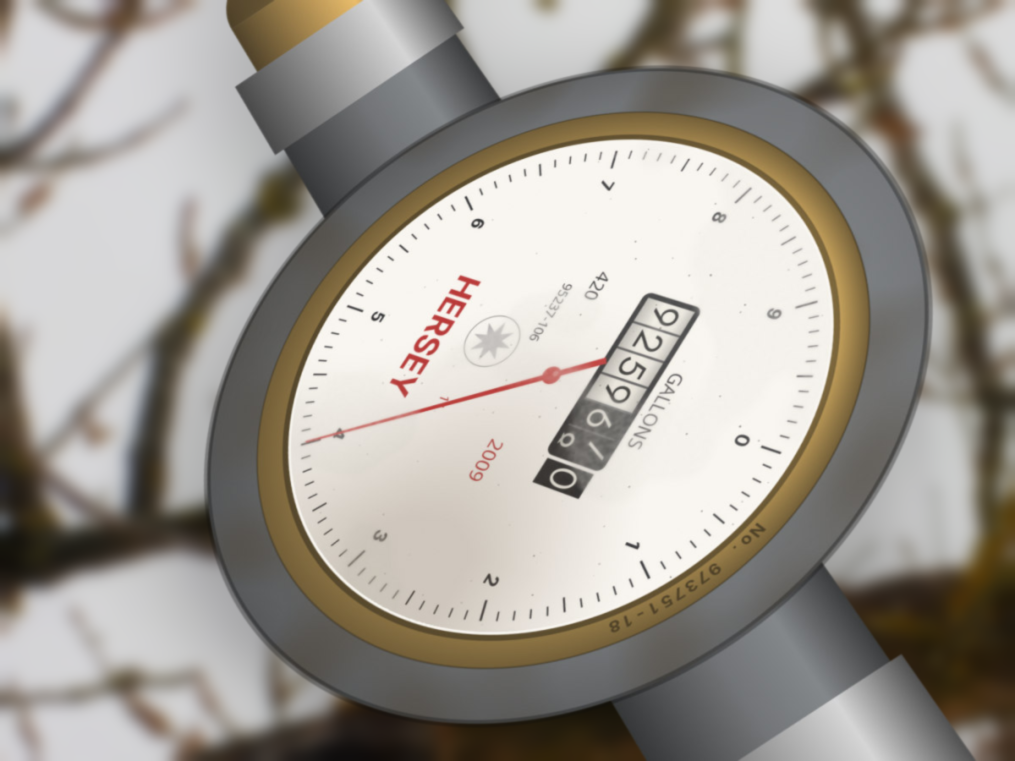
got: 9259674.0 gal
